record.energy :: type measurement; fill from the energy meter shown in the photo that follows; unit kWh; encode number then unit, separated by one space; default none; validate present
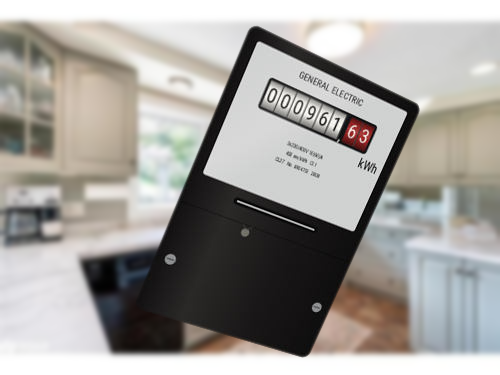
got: 961.63 kWh
